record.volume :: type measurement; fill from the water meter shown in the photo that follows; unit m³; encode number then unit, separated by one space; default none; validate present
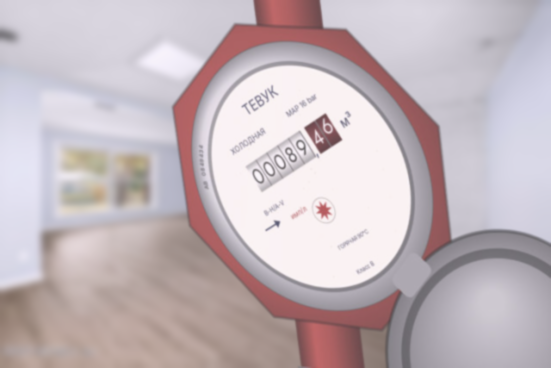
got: 89.46 m³
